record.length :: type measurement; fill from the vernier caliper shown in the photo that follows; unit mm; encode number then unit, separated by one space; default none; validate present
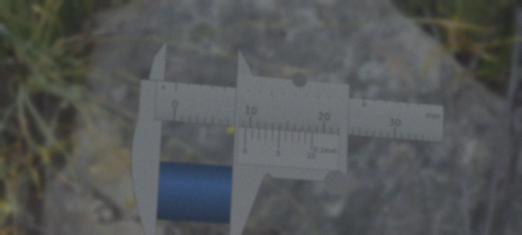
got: 9.4 mm
